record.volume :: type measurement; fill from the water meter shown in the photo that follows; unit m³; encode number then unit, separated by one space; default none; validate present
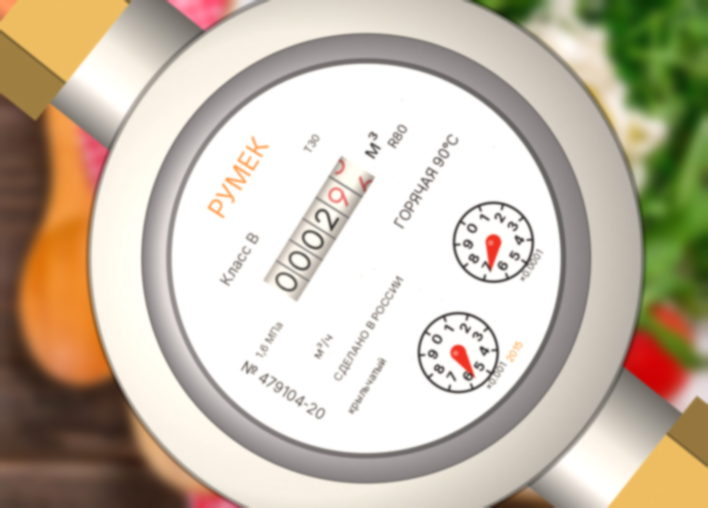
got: 2.9556 m³
